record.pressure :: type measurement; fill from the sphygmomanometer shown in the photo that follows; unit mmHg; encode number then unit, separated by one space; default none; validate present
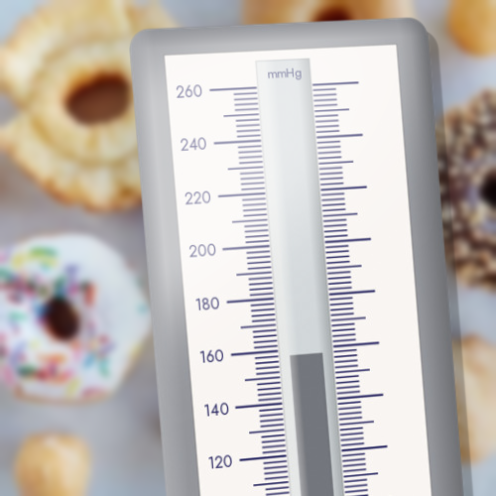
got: 158 mmHg
